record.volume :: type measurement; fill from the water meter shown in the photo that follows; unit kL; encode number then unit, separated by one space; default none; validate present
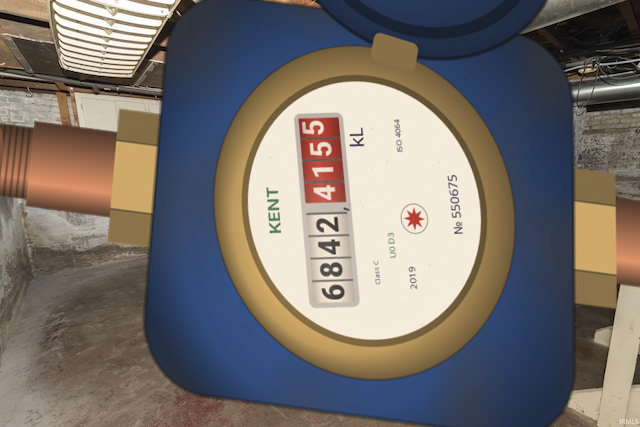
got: 6842.4155 kL
